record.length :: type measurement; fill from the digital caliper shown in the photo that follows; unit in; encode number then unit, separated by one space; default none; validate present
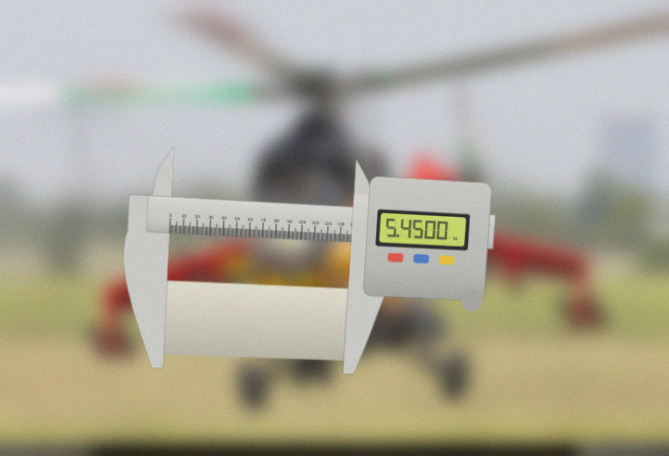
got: 5.4500 in
